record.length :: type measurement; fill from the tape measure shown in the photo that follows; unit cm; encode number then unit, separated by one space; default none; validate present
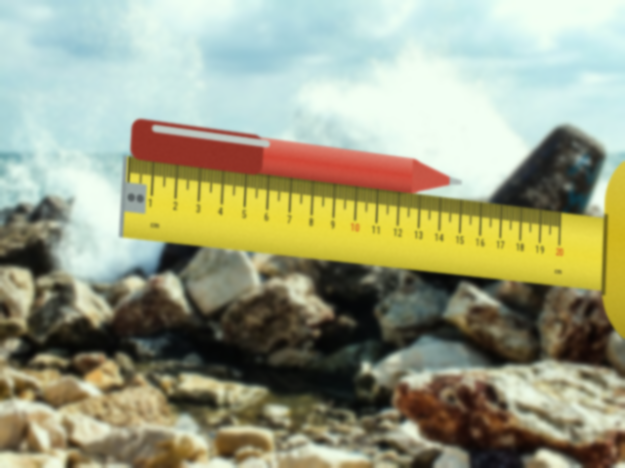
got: 15 cm
